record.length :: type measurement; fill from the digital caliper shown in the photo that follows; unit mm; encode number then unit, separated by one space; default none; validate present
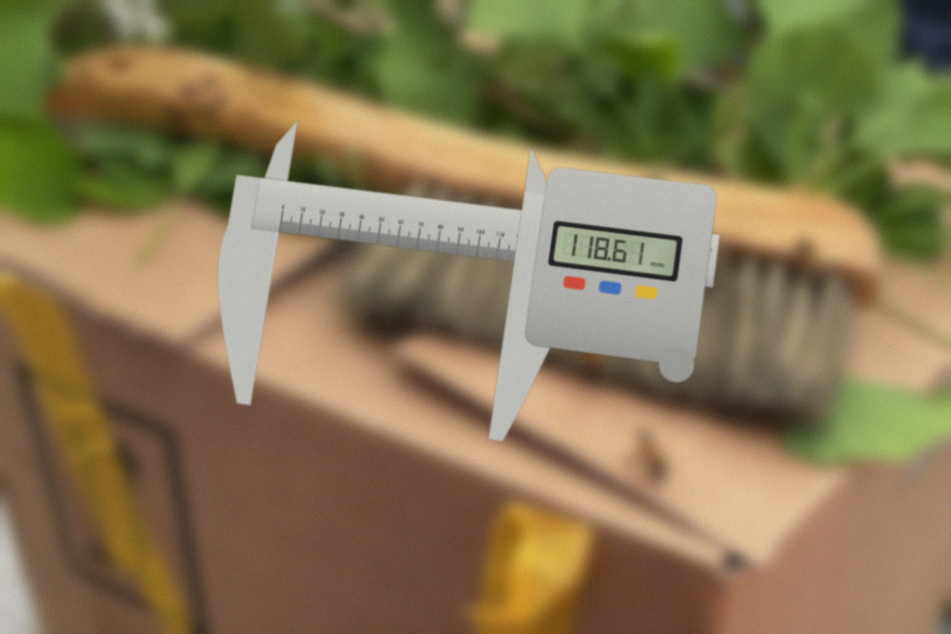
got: 118.61 mm
